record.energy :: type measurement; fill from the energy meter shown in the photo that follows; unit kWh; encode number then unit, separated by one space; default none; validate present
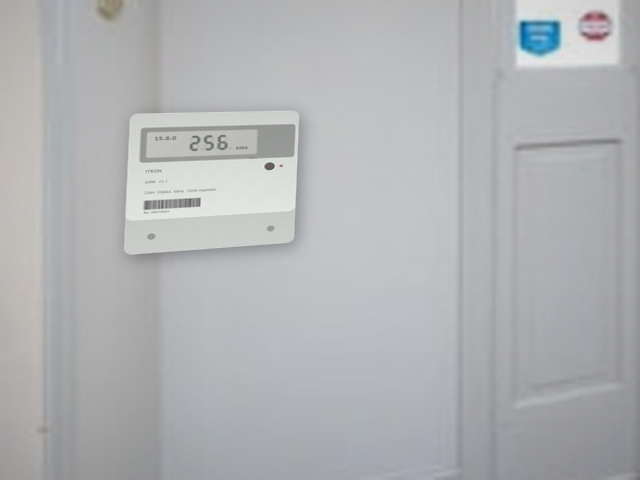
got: 256 kWh
